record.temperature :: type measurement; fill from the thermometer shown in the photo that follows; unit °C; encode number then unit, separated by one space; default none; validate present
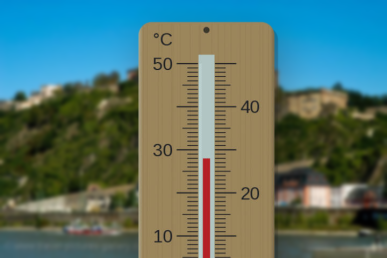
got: 28 °C
